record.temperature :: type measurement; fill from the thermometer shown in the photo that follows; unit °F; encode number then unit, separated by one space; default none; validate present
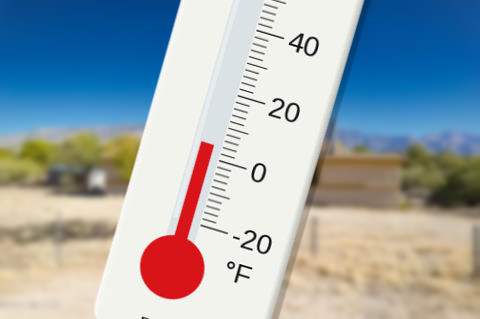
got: 4 °F
